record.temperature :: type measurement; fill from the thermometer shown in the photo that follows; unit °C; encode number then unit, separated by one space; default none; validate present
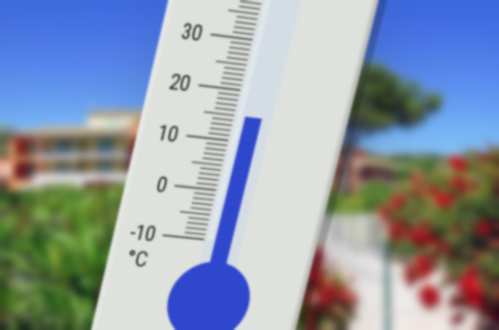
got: 15 °C
